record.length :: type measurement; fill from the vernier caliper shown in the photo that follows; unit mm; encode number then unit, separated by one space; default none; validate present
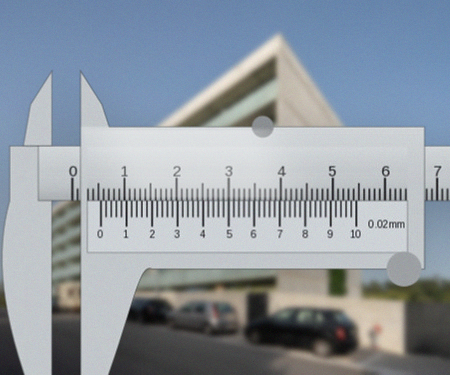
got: 5.5 mm
